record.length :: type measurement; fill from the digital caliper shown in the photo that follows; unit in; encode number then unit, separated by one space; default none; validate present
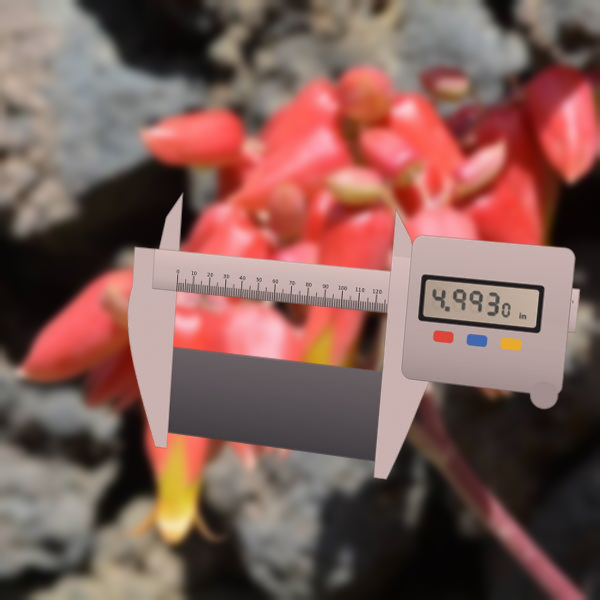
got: 4.9930 in
